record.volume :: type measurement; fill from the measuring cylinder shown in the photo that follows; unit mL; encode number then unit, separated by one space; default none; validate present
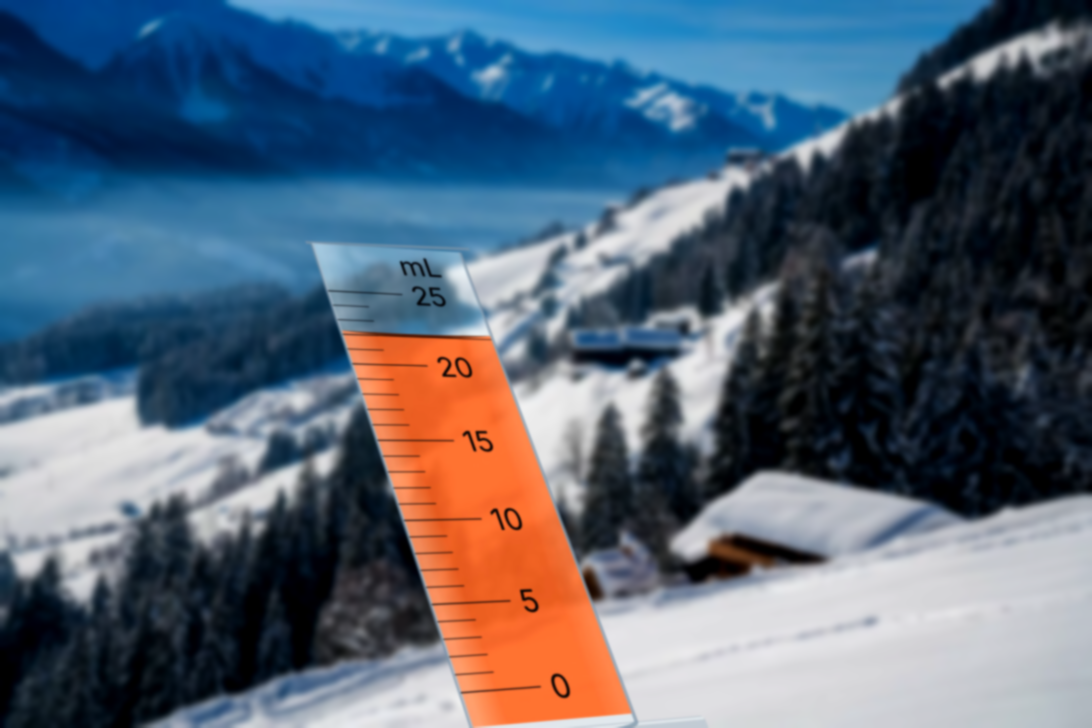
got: 22 mL
